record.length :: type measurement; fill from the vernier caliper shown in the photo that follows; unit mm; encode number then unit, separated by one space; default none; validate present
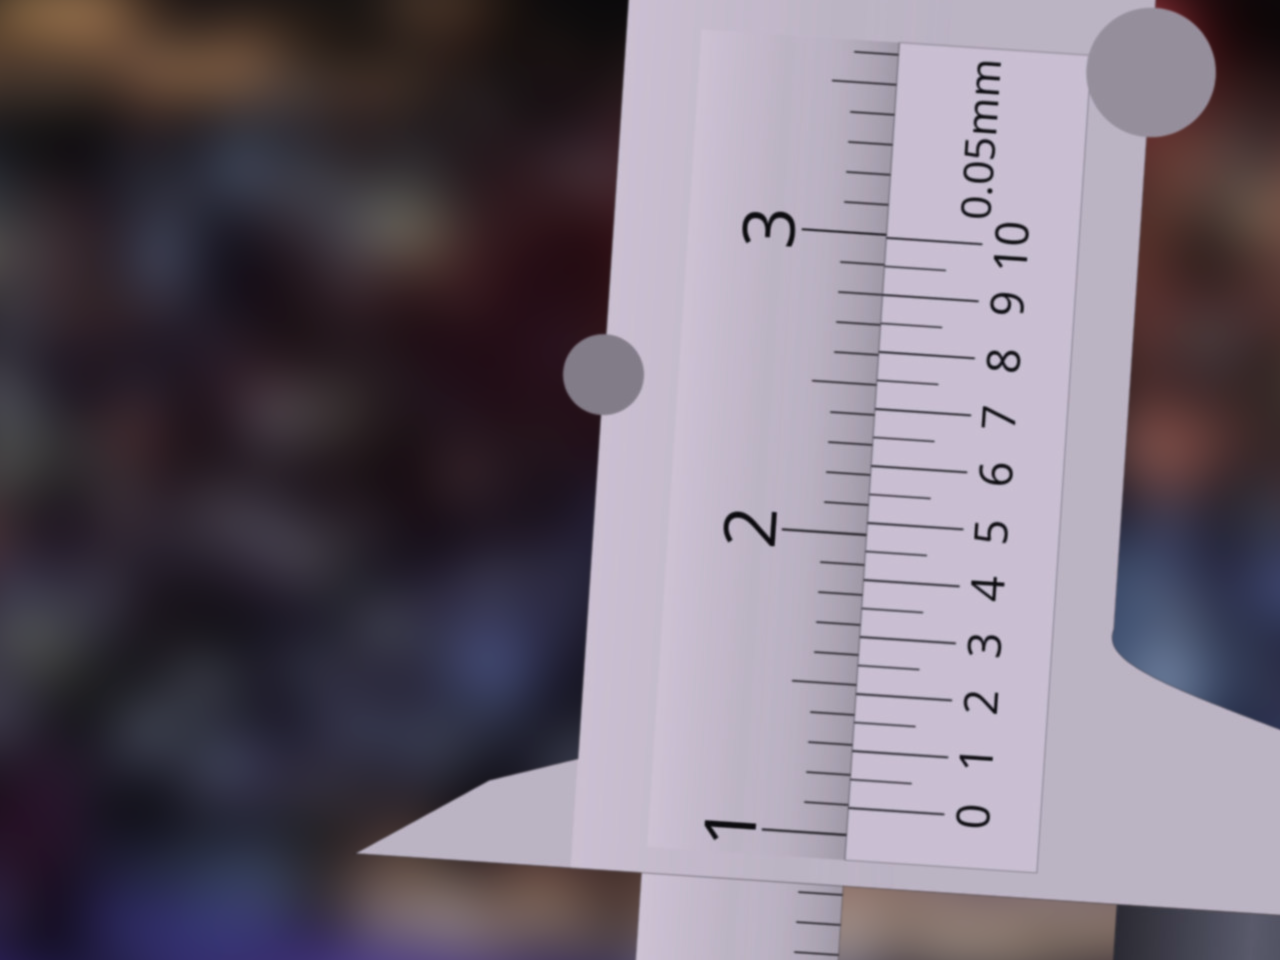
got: 10.9 mm
